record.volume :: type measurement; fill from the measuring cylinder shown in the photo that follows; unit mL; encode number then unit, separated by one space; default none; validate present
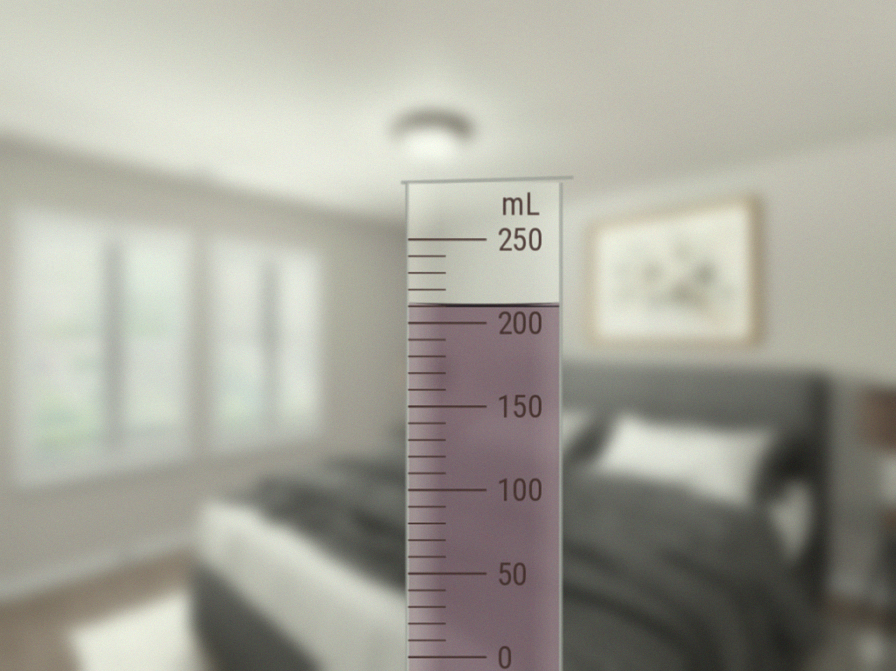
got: 210 mL
